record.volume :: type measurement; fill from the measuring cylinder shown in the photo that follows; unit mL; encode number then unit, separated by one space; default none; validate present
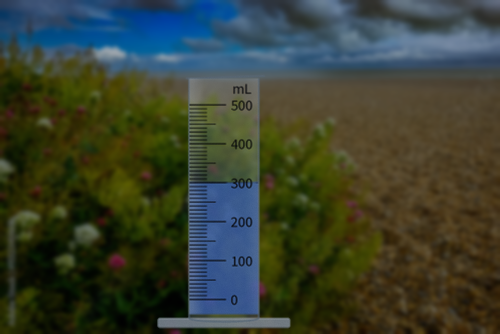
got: 300 mL
